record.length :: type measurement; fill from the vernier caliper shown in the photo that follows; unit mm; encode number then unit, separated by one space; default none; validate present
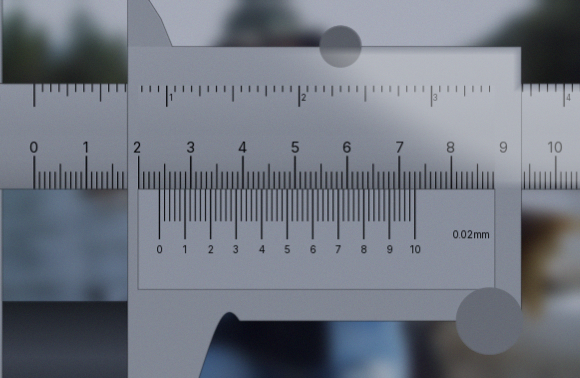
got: 24.0 mm
